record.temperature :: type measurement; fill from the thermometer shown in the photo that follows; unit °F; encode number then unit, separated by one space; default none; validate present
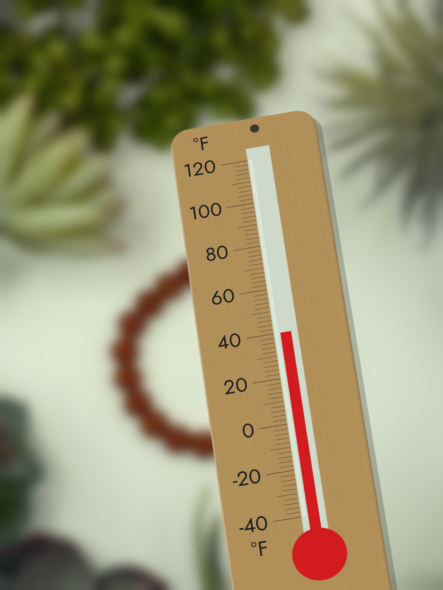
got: 40 °F
